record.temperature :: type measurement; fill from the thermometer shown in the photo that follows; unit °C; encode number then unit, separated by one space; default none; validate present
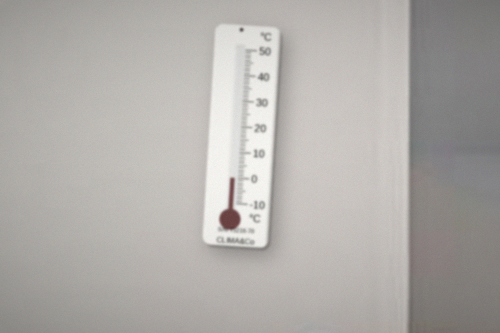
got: 0 °C
